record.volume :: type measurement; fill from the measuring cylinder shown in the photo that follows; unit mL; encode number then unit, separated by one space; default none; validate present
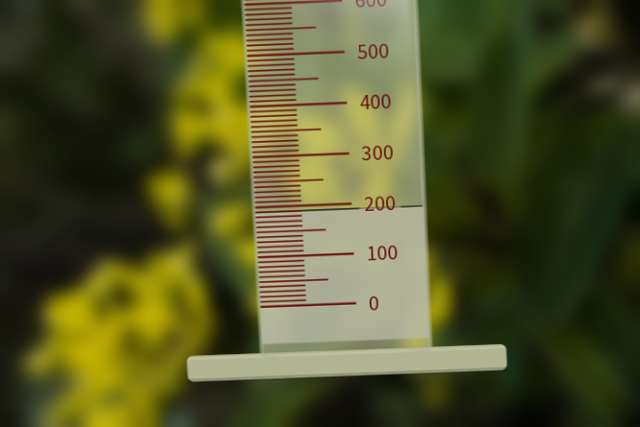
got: 190 mL
